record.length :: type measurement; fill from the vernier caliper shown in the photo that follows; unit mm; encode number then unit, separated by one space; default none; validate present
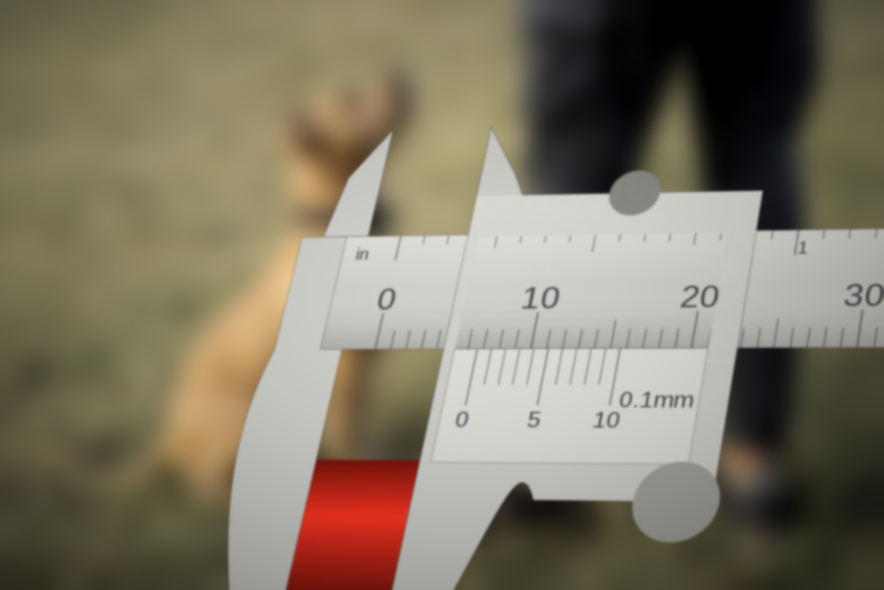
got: 6.6 mm
